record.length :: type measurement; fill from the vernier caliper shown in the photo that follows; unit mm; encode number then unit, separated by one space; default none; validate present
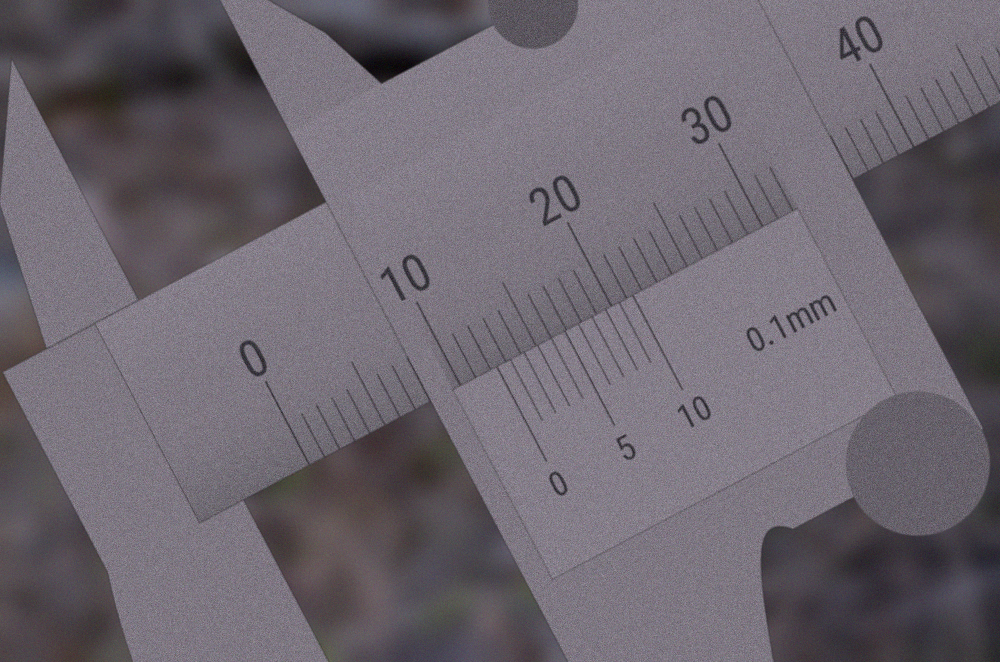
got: 12.4 mm
